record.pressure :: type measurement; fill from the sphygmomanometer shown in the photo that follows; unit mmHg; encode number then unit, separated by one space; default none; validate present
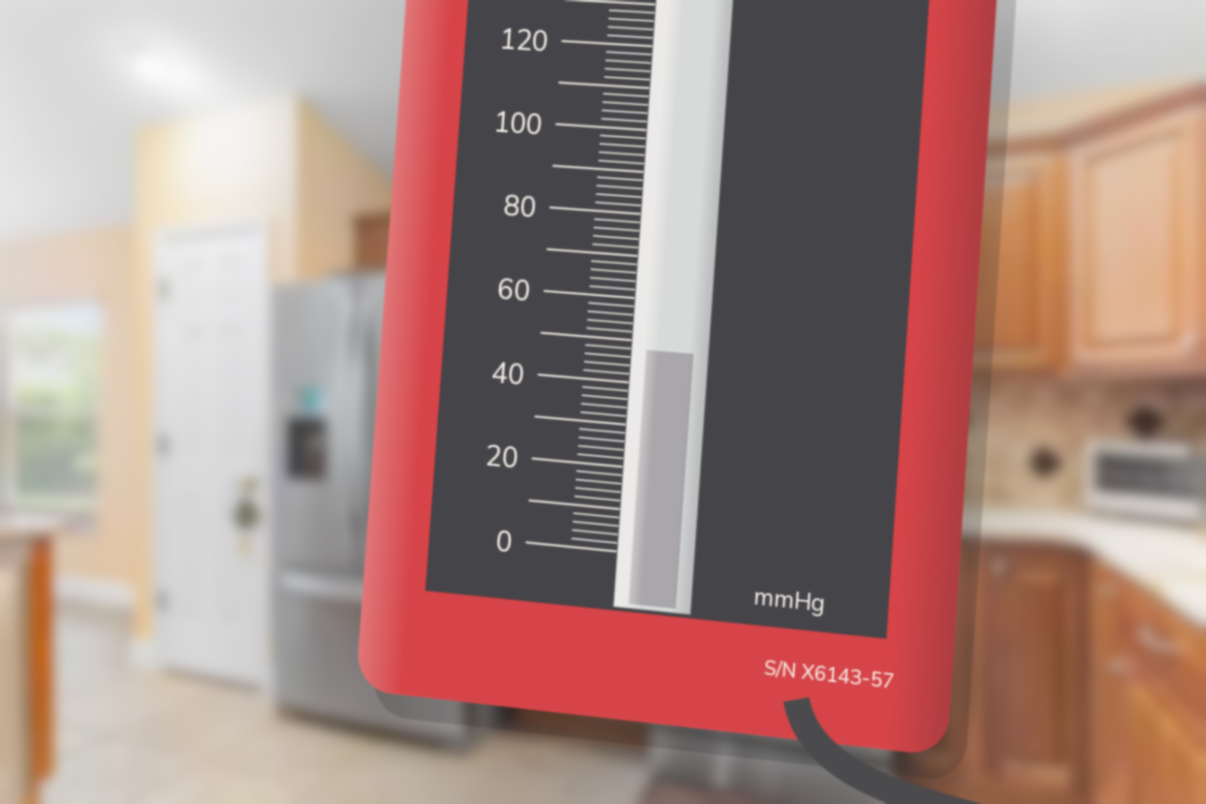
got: 48 mmHg
